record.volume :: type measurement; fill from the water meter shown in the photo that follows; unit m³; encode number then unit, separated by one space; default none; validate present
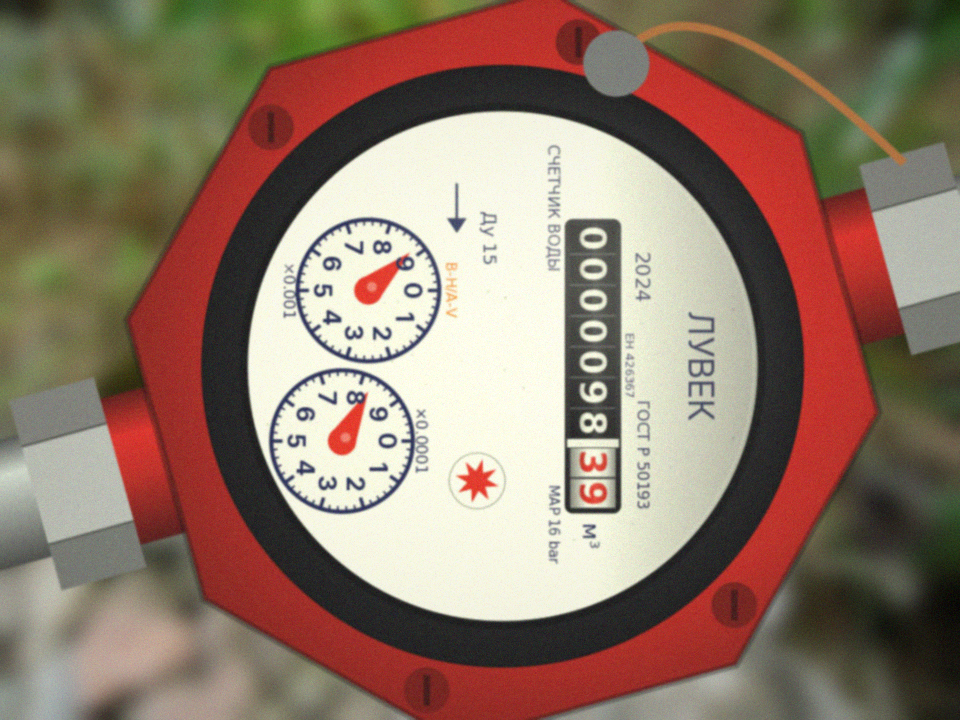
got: 98.3988 m³
